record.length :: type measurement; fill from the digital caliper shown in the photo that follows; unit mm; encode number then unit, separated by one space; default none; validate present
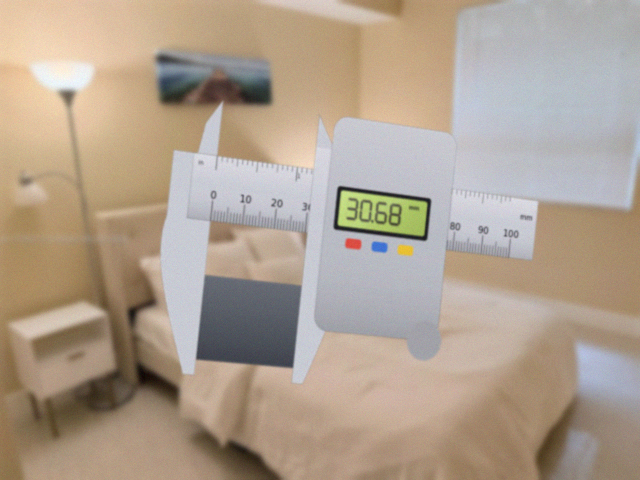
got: 30.68 mm
